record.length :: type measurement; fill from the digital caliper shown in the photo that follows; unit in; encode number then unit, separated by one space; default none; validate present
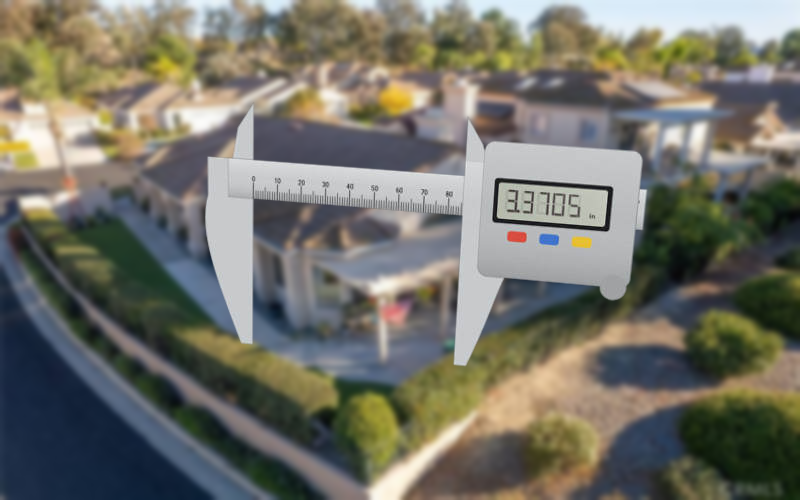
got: 3.3705 in
